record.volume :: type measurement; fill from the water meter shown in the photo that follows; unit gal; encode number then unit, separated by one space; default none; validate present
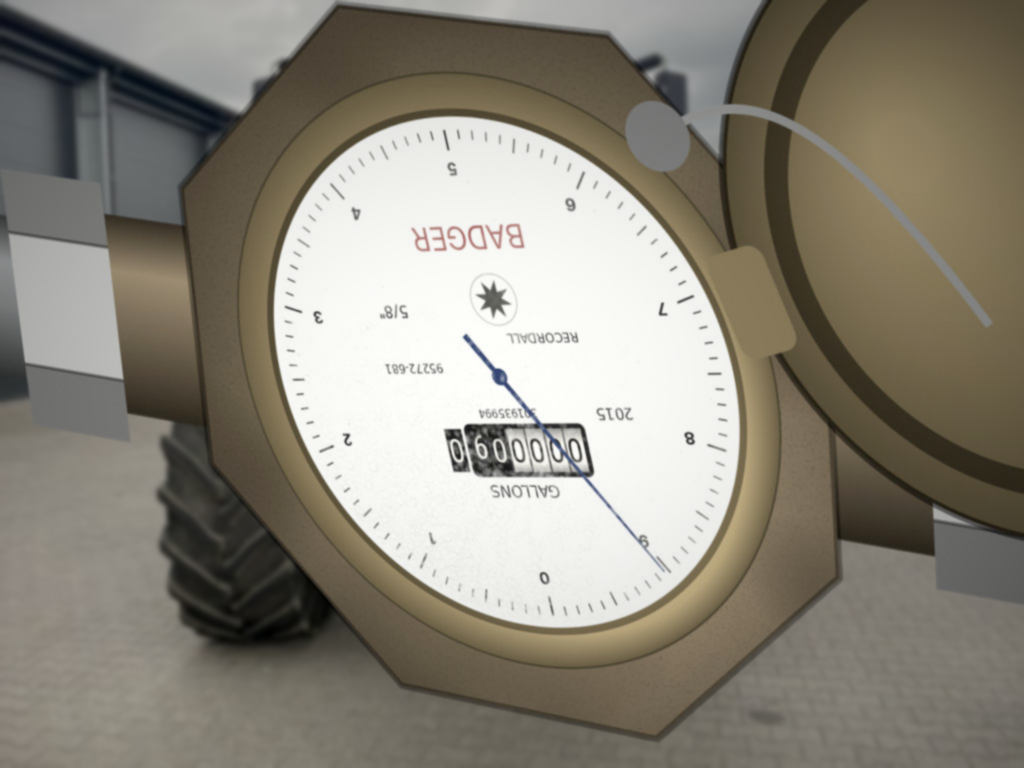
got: 89.0 gal
